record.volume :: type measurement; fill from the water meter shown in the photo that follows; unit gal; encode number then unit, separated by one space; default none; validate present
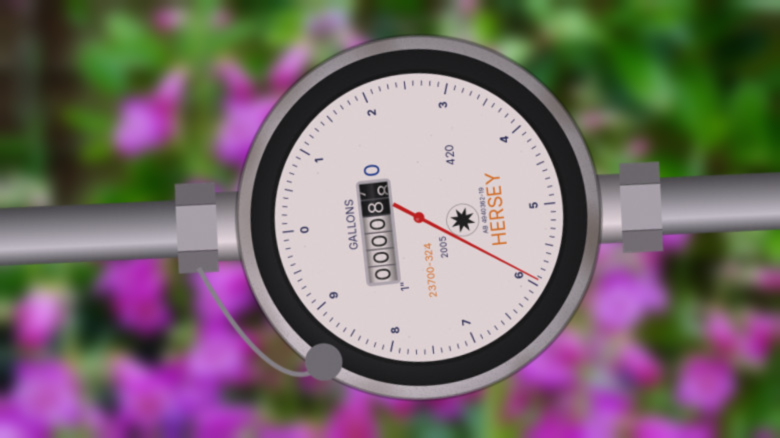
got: 875.9 gal
